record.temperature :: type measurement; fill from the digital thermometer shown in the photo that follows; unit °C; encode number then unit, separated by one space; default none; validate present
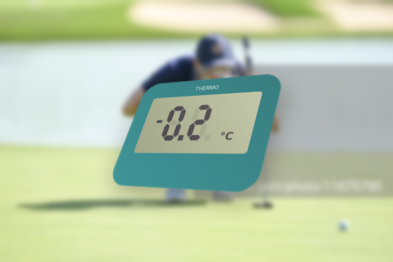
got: -0.2 °C
